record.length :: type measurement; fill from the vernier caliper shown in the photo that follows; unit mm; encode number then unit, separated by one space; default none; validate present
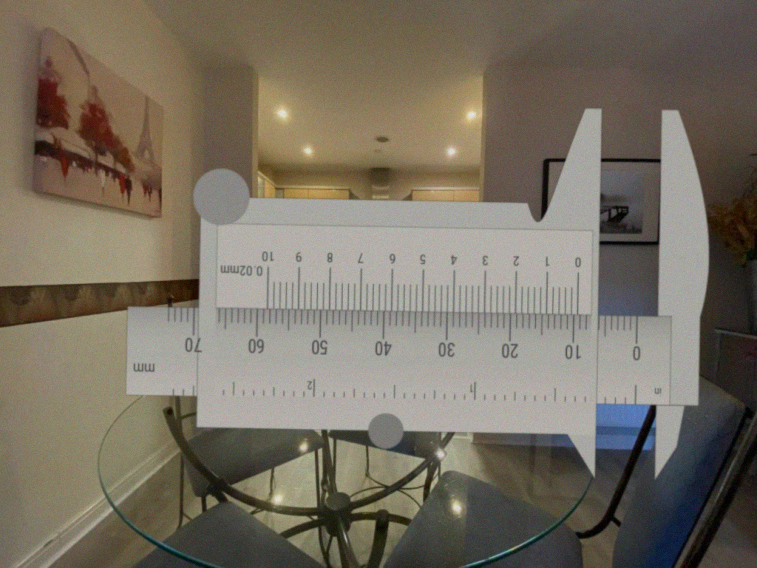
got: 9.4 mm
